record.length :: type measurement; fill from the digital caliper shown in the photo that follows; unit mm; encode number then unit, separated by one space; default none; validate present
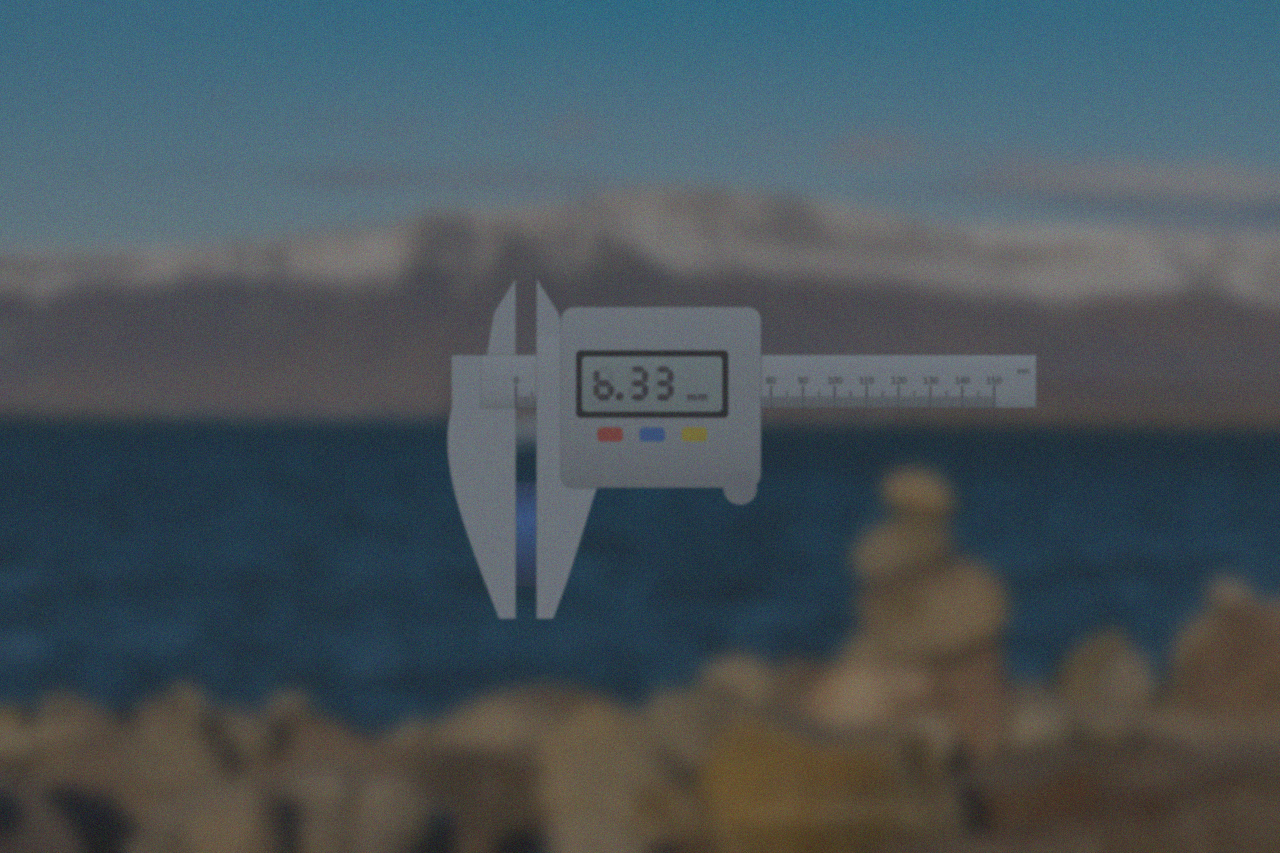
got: 6.33 mm
